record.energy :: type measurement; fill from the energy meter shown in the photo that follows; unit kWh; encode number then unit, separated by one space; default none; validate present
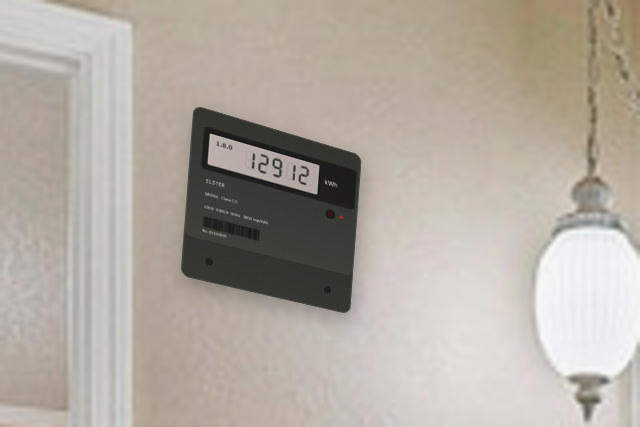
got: 12912 kWh
